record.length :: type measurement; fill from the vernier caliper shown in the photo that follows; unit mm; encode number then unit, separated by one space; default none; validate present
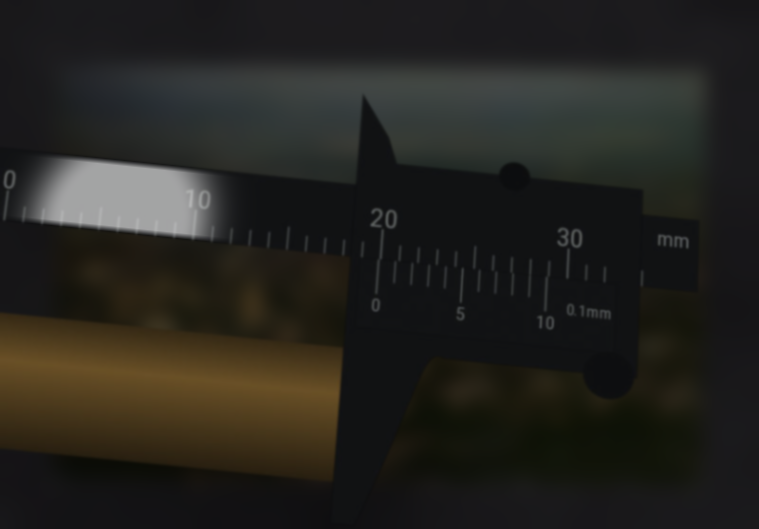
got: 19.9 mm
